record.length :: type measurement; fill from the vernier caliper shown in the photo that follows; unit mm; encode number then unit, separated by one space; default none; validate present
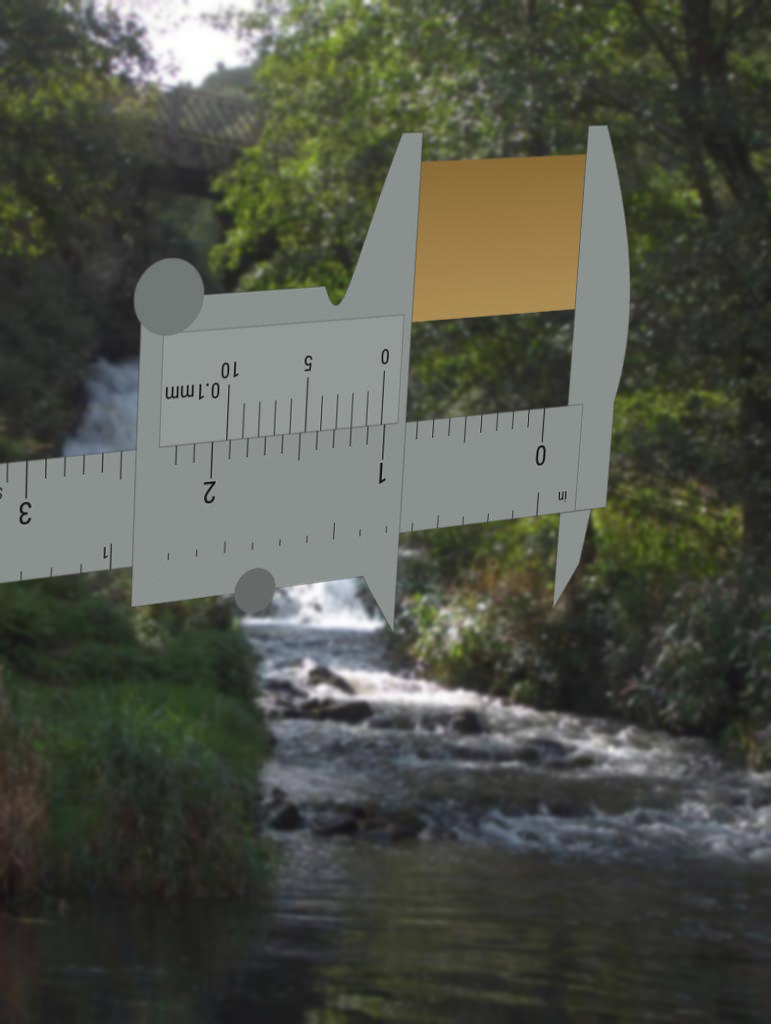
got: 10.2 mm
